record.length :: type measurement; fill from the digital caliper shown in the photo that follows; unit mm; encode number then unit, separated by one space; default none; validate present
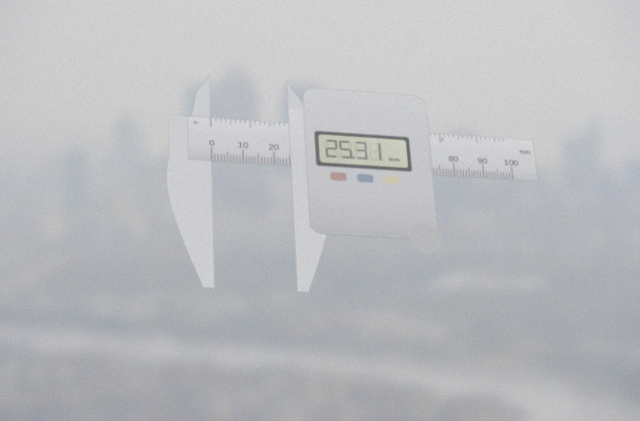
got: 25.31 mm
